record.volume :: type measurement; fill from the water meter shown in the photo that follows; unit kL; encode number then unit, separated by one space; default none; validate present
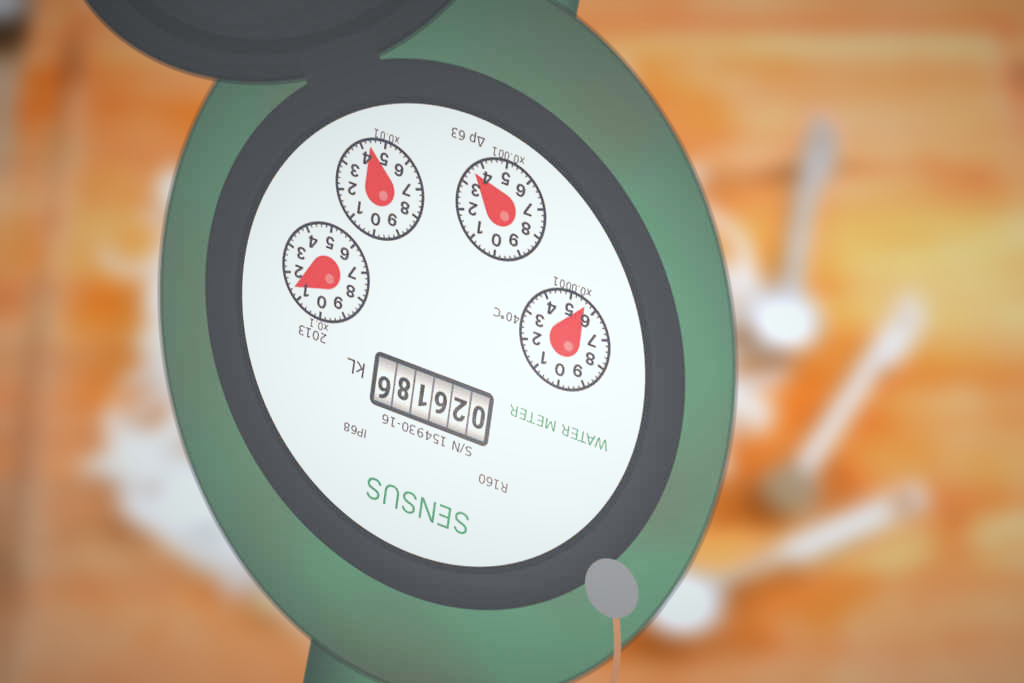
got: 26186.1435 kL
